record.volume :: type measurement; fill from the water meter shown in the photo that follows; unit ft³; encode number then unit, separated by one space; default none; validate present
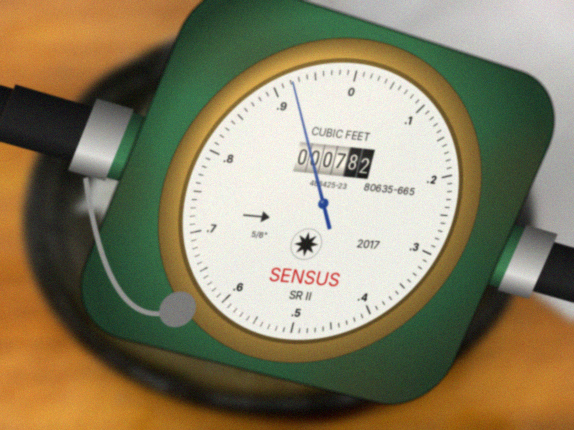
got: 781.92 ft³
